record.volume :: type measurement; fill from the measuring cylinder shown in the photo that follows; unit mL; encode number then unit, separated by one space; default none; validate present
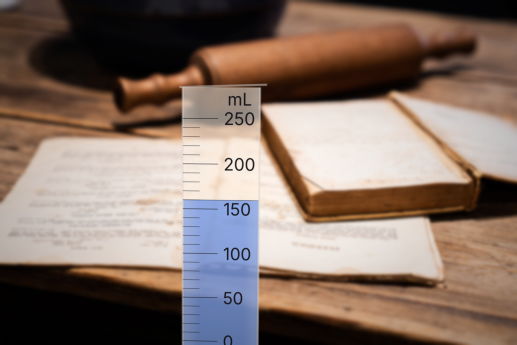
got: 160 mL
